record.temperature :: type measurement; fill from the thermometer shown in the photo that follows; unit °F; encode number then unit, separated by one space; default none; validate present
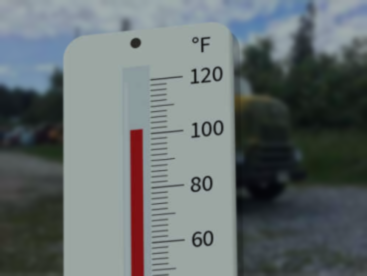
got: 102 °F
